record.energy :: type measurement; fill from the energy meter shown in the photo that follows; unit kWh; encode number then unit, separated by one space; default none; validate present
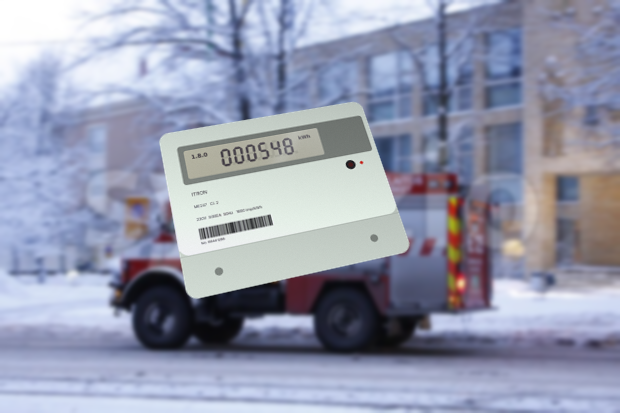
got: 548 kWh
